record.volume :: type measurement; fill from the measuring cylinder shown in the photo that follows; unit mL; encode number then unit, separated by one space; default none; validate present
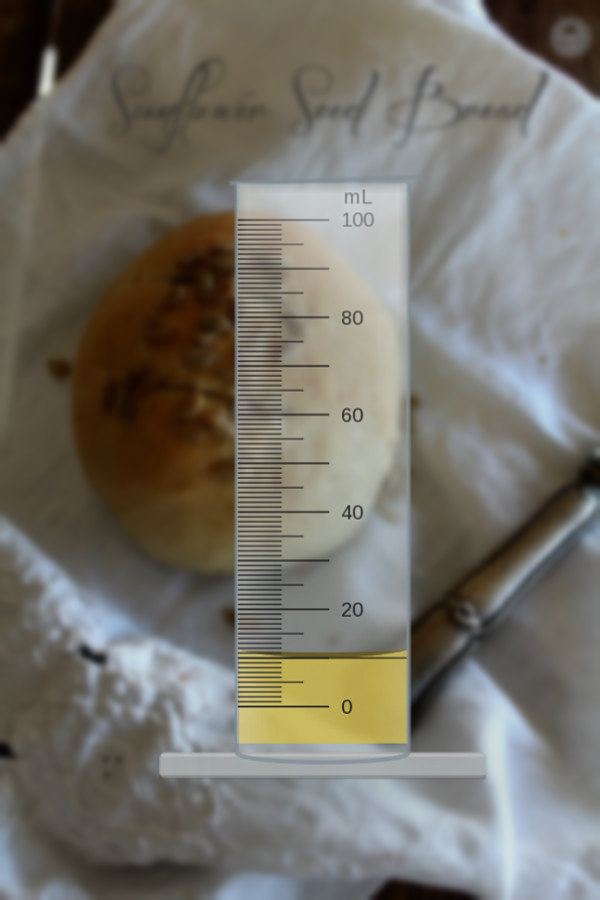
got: 10 mL
